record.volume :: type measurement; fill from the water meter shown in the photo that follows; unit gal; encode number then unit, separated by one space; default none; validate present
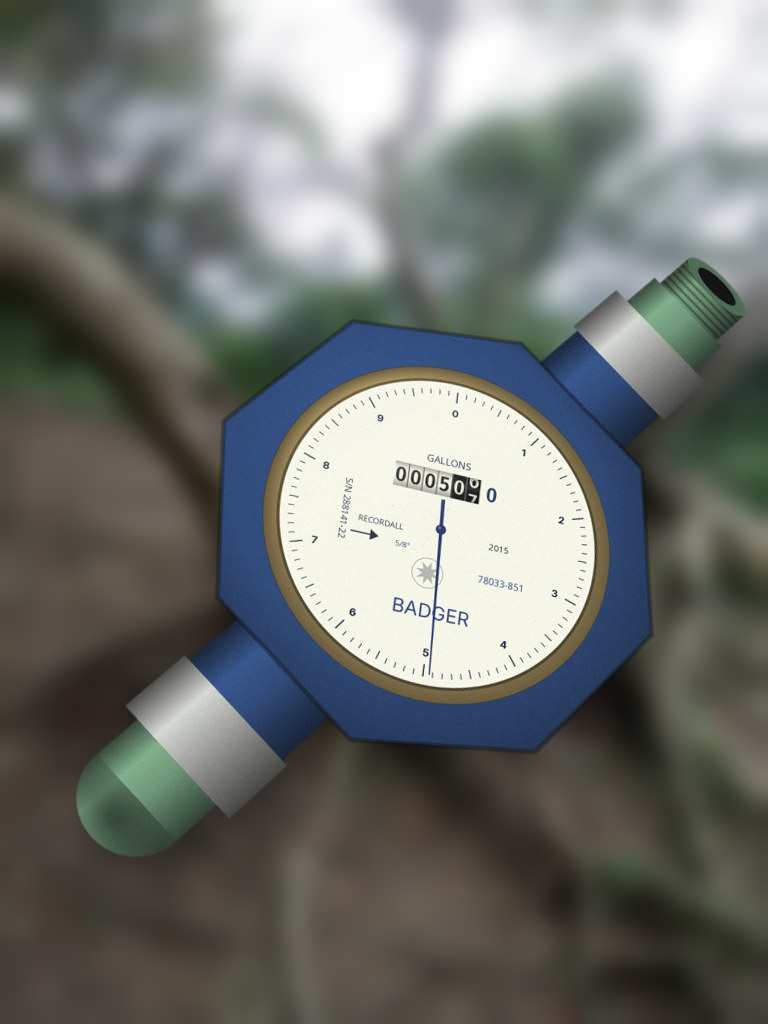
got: 5064.9 gal
